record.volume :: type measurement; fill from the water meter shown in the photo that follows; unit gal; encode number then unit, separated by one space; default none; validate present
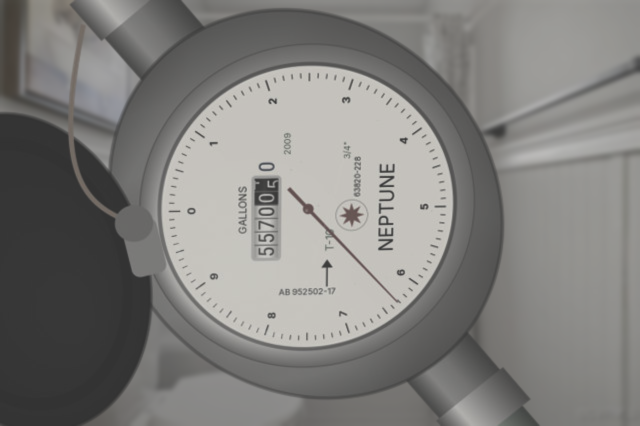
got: 5570046.3 gal
